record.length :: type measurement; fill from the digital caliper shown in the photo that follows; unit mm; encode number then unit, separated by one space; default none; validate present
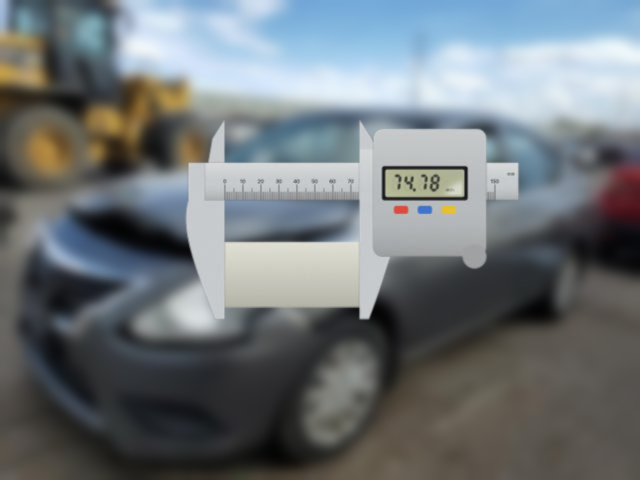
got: 74.78 mm
